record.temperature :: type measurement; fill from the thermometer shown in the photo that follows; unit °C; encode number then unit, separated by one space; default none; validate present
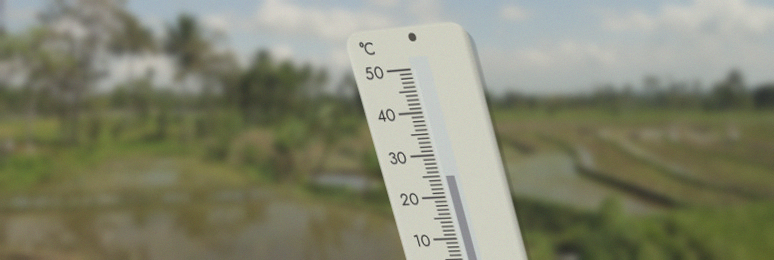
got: 25 °C
